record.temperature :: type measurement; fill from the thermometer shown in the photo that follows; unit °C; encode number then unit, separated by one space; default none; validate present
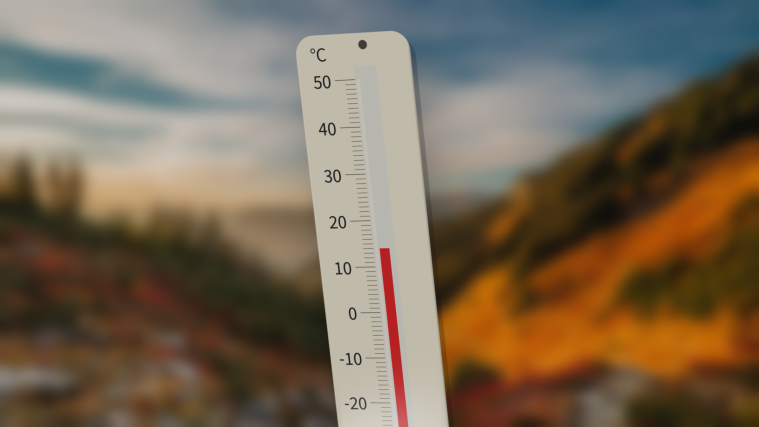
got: 14 °C
